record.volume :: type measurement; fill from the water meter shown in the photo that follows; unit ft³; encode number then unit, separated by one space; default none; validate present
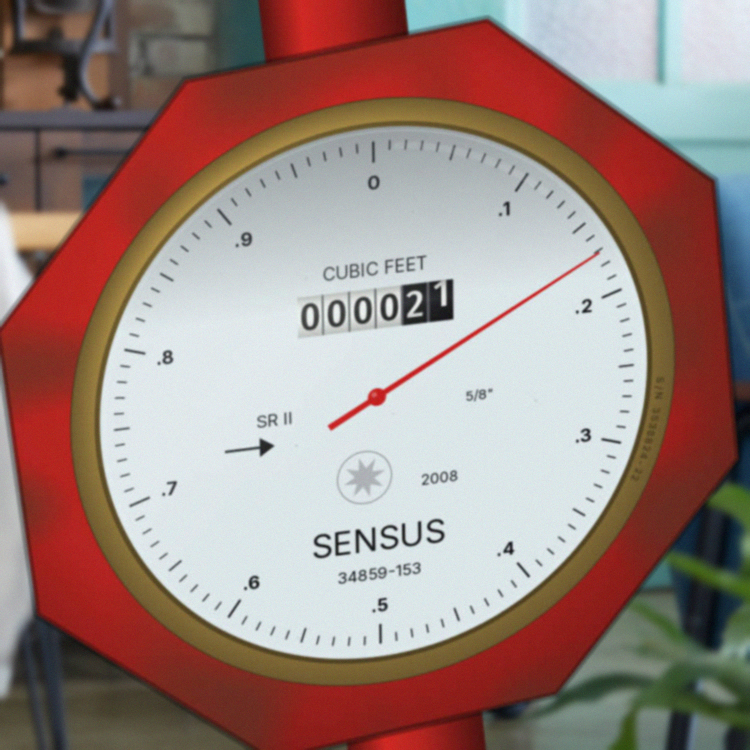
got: 21.17 ft³
